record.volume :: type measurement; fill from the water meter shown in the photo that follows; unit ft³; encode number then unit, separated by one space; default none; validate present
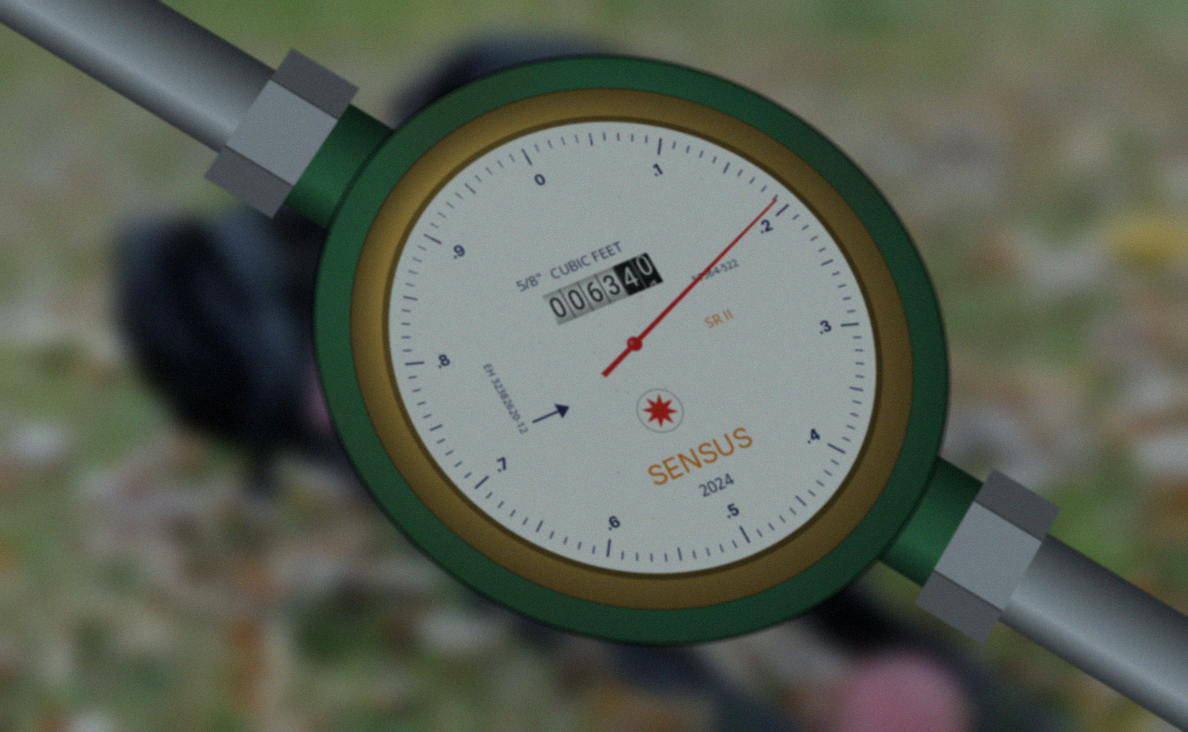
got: 6340.19 ft³
